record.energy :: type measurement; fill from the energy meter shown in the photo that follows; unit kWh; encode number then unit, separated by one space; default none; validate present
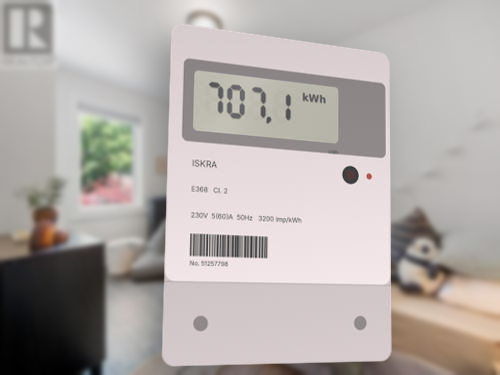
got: 707.1 kWh
